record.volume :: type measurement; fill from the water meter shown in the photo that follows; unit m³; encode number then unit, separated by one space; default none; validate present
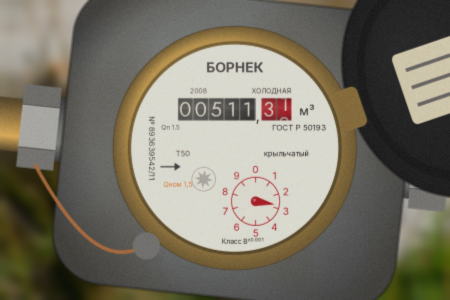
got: 511.312 m³
